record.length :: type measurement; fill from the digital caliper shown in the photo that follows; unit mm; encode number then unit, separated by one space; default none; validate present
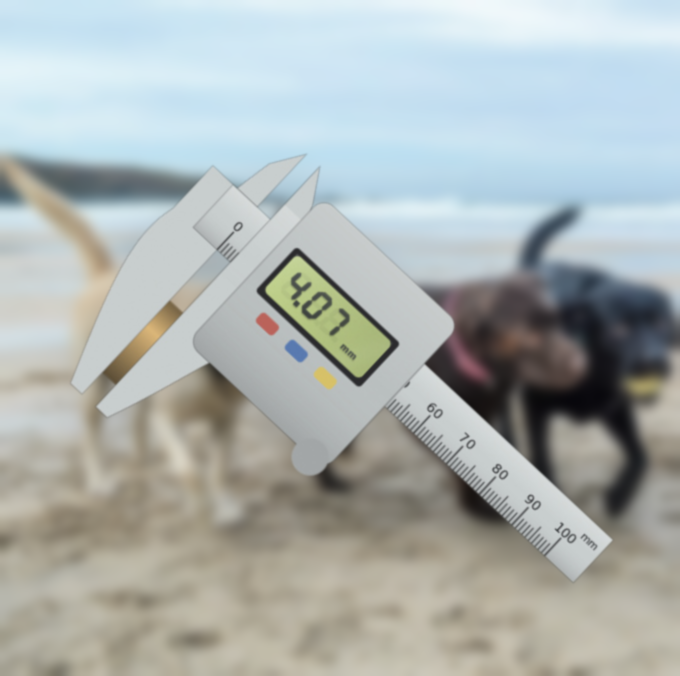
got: 4.07 mm
